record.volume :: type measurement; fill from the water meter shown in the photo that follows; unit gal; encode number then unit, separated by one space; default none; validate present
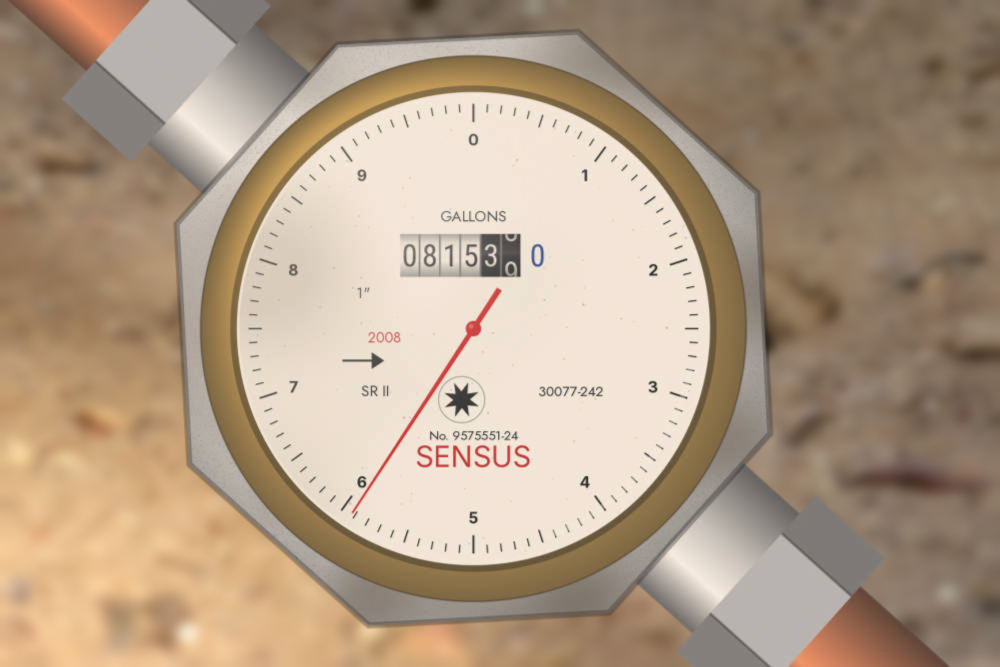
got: 815385.9 gal
